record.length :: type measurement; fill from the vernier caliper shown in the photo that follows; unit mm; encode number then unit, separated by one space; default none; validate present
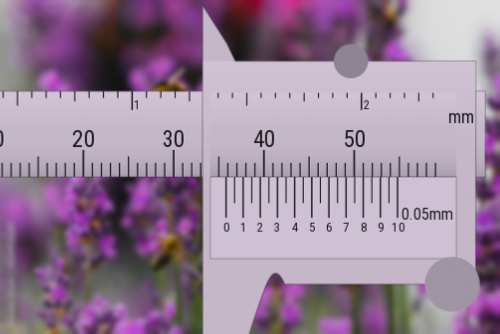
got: 35.8 mm
